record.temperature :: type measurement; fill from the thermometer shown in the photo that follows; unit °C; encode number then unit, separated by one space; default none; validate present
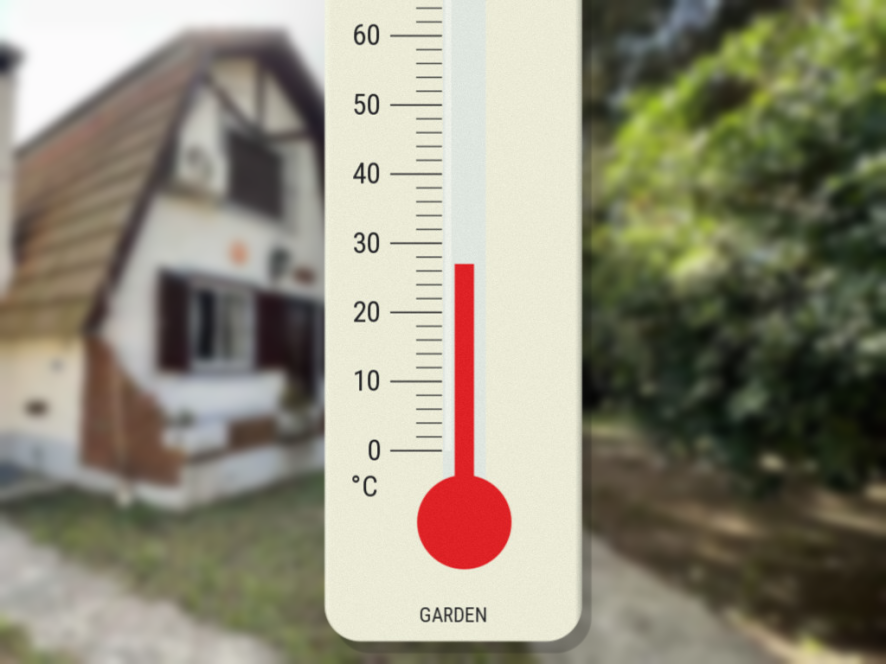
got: 27 °C
